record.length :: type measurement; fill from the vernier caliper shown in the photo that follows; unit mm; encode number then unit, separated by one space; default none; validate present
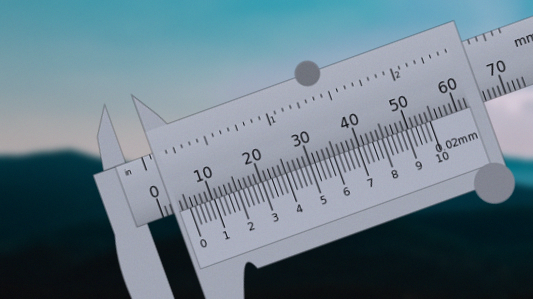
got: 5.5 mm
